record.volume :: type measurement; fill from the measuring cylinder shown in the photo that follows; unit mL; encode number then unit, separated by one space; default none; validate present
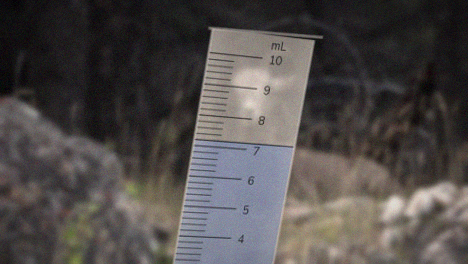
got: 7.2 mL
